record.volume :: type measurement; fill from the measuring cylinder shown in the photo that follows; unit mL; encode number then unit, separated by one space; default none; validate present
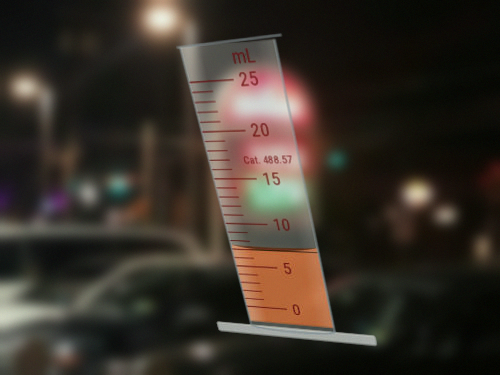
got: 7 mL
